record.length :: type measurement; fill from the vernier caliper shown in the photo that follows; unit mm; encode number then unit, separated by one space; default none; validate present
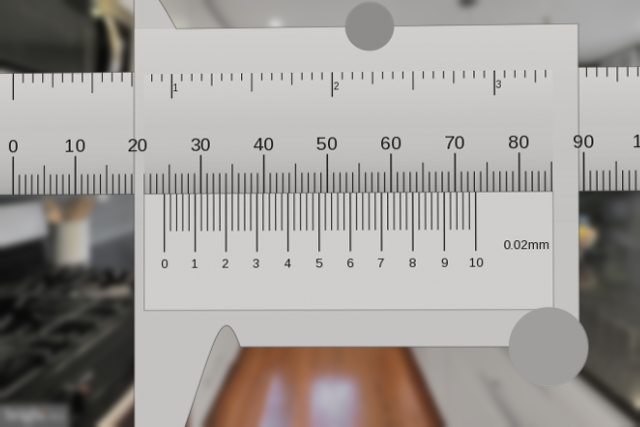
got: 24.2 mm
